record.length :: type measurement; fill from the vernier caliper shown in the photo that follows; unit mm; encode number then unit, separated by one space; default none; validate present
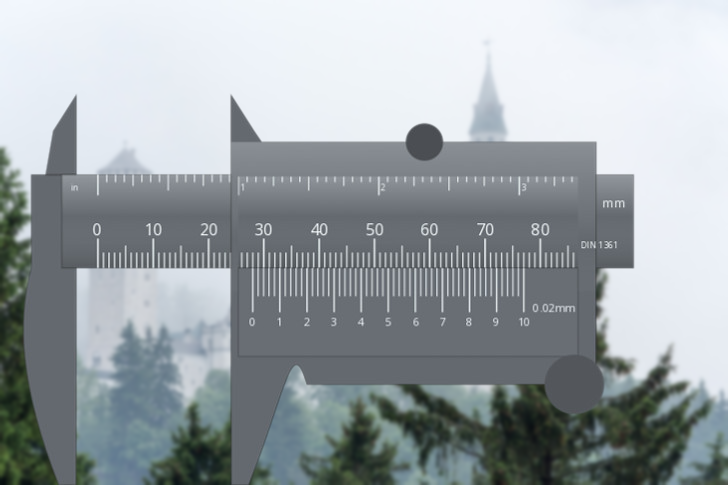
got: 28.0 mm
